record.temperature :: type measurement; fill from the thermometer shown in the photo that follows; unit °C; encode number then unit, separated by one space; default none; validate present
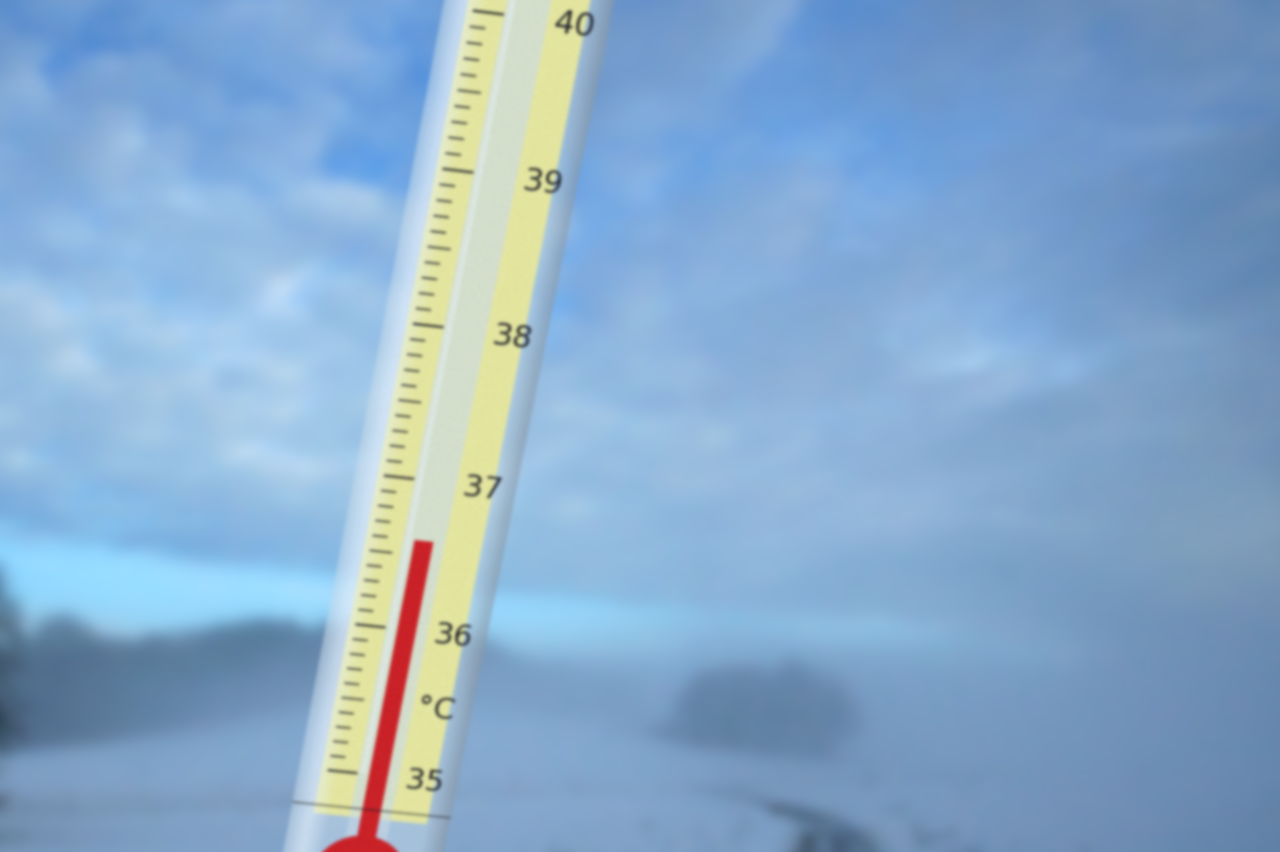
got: 36.6 °C
